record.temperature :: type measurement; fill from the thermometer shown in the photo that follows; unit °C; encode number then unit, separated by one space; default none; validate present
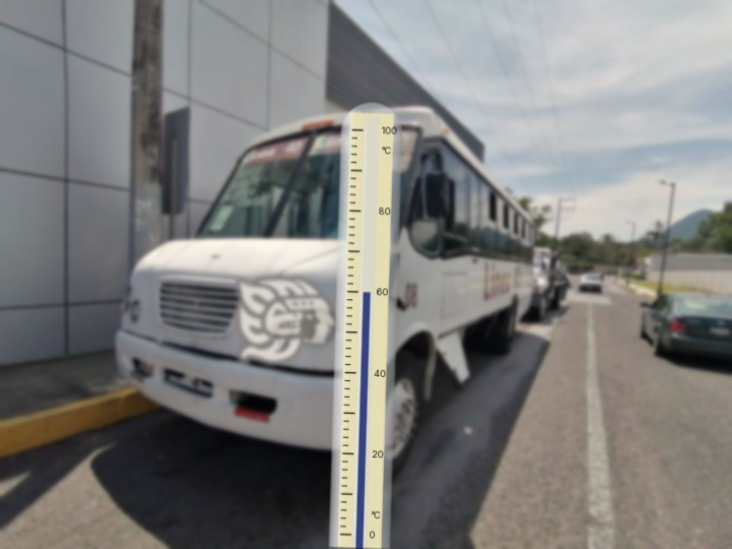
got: 60 °C
